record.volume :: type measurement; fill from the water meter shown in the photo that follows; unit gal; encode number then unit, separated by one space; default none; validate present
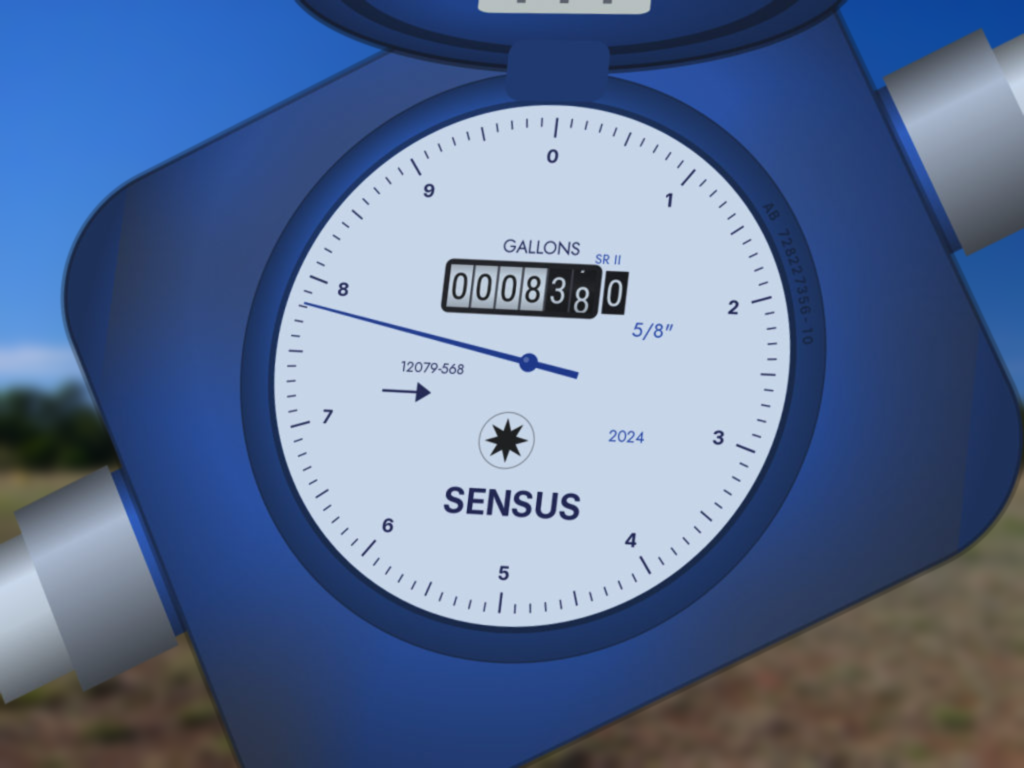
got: 8377.8 gal
